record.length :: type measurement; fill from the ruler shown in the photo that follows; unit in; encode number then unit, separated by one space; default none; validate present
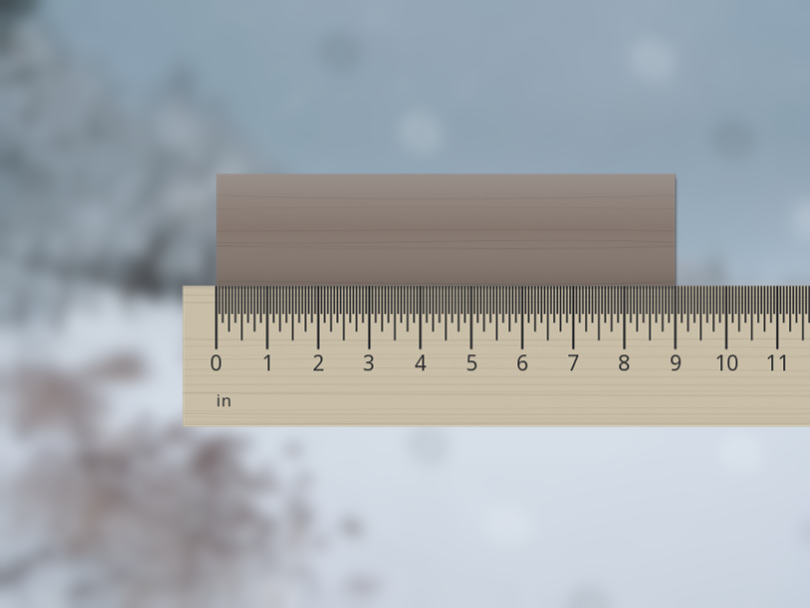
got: 9 in
